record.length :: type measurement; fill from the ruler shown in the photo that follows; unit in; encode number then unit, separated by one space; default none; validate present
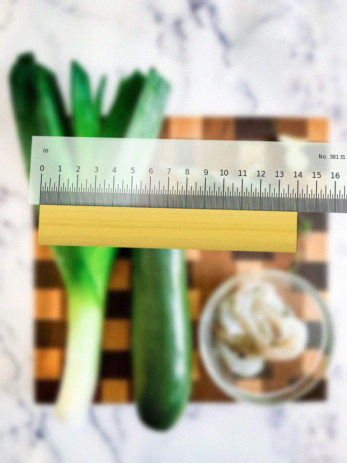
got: 14 in
